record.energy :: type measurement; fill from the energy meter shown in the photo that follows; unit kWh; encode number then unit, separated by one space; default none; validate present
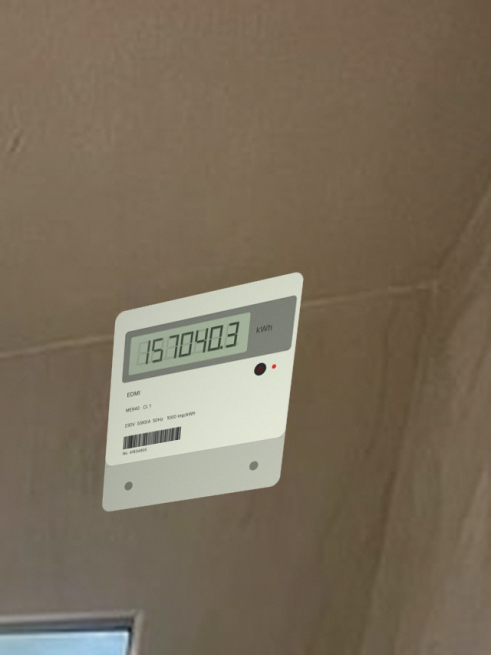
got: 157040.3 kWh
